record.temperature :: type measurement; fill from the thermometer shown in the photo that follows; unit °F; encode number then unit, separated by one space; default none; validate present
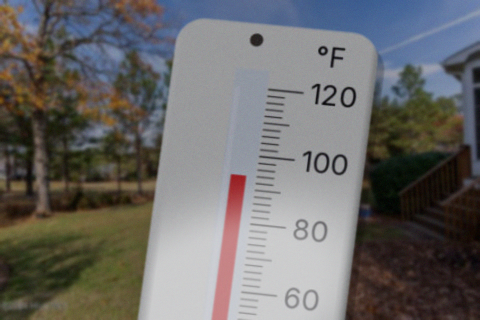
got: 94 °F
